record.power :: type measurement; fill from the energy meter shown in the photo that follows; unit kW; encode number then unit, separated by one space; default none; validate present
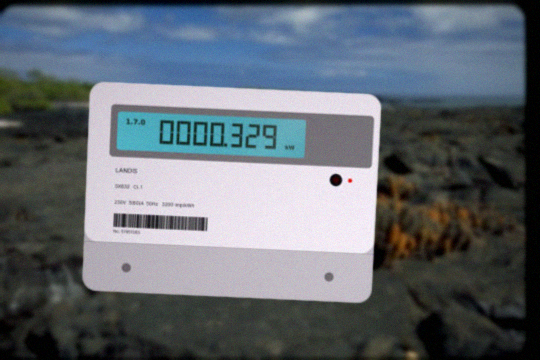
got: 0.329 kW
